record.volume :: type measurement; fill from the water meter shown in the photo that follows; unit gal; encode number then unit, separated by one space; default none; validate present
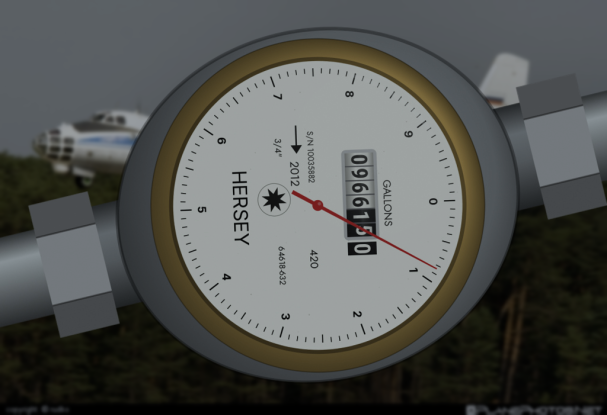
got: 966150.8 gal
